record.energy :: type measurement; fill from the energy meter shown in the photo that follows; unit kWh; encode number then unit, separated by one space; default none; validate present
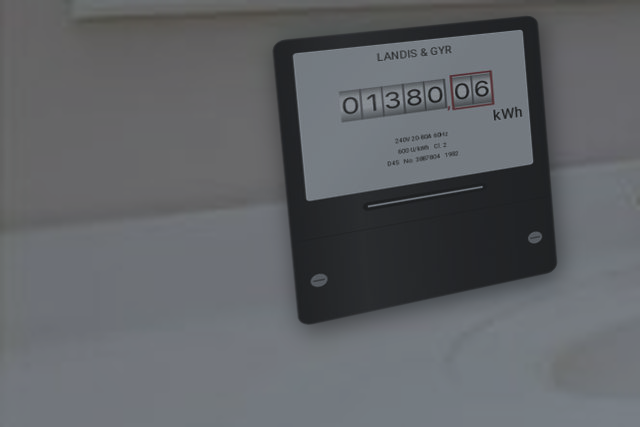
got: 1380.06 kWh
